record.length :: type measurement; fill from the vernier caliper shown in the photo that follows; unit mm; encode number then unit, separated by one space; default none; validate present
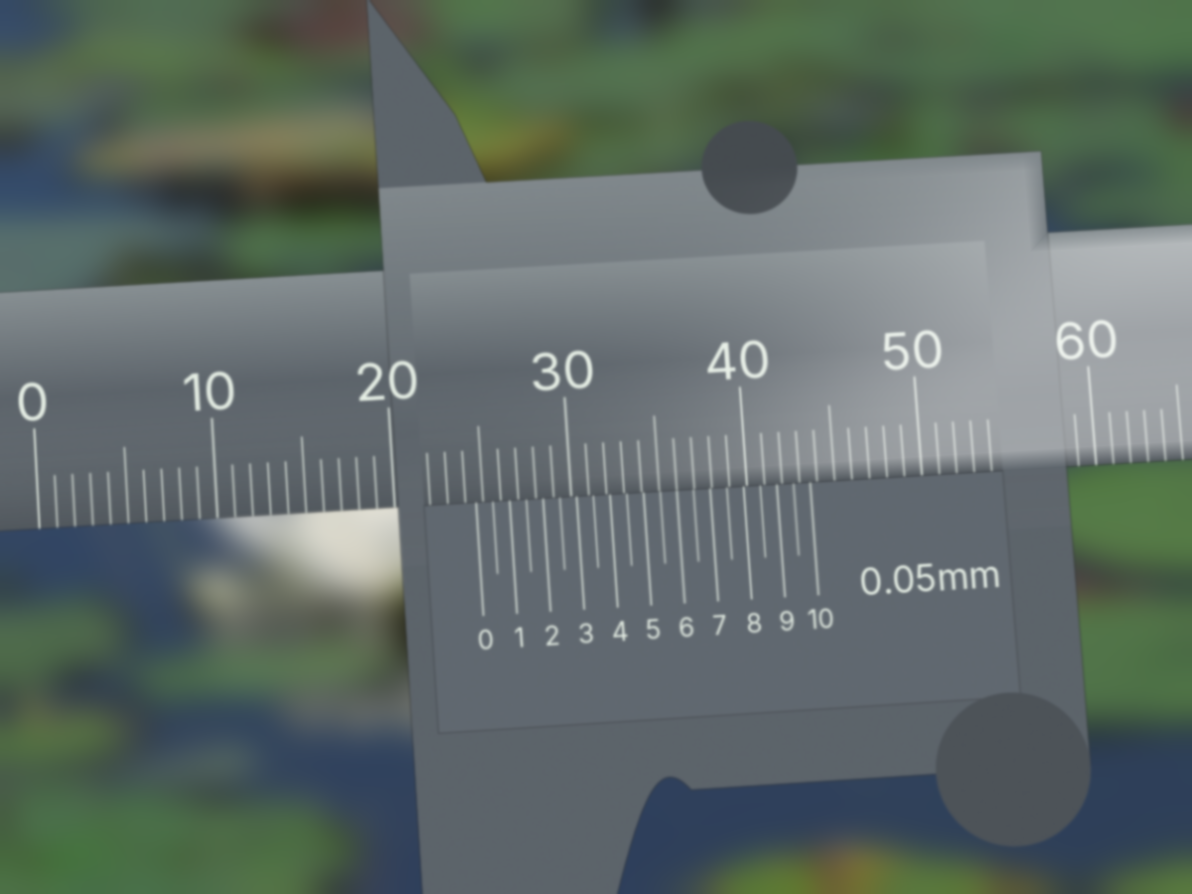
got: 24.6 mm
